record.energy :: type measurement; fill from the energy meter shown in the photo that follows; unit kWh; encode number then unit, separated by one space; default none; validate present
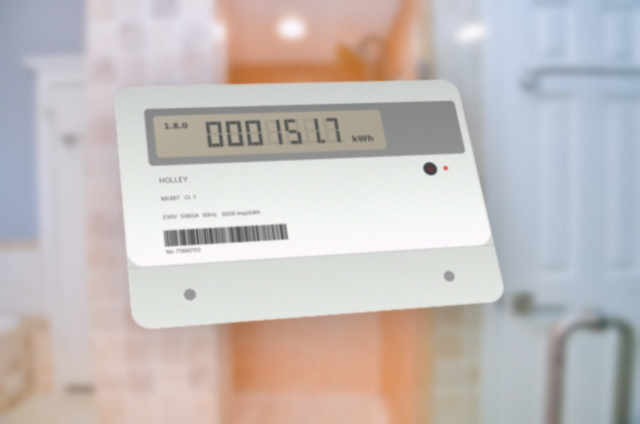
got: 151.7 kWh
